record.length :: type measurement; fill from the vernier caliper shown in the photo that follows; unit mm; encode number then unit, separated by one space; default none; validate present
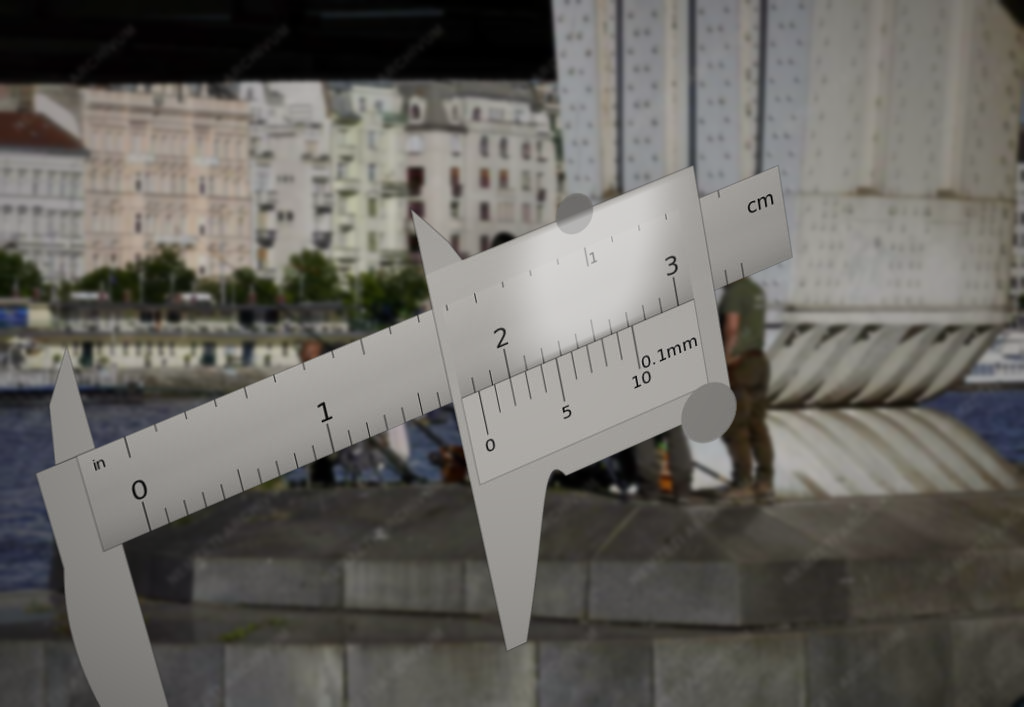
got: 18.2 mm
